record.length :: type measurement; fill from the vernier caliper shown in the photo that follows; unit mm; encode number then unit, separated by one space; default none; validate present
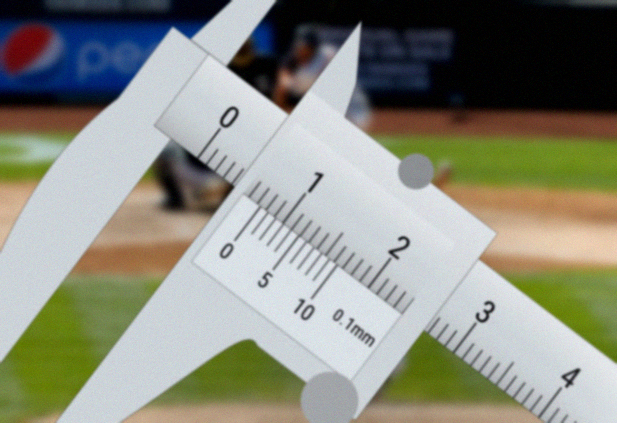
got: 7.4 mm
